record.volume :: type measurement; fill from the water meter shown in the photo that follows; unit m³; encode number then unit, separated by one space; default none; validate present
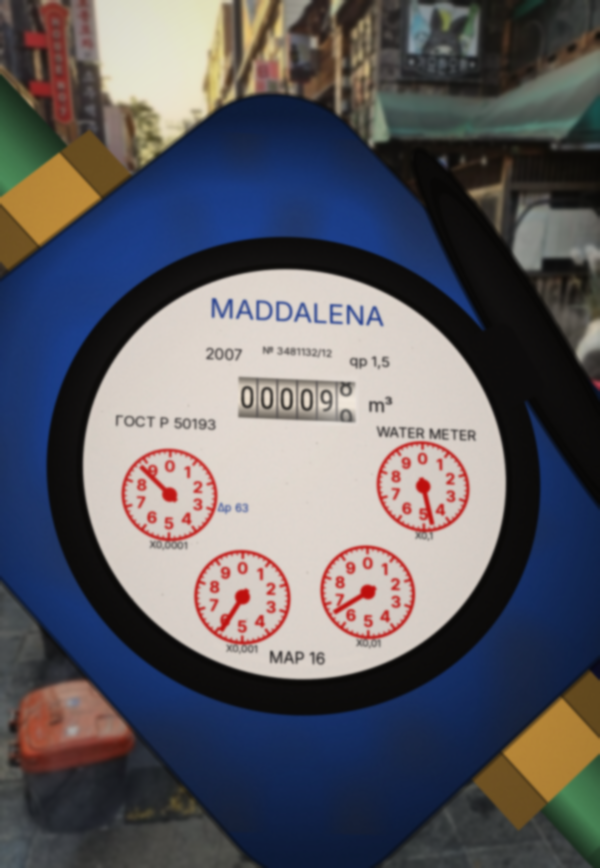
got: 98.4658 m³
